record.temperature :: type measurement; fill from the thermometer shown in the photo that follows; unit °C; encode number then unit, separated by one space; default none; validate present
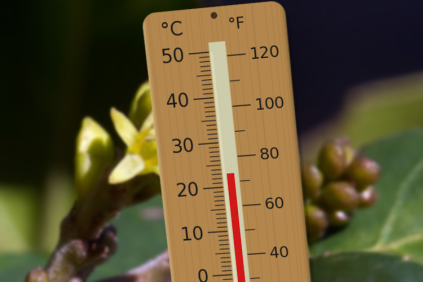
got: 23 °C
